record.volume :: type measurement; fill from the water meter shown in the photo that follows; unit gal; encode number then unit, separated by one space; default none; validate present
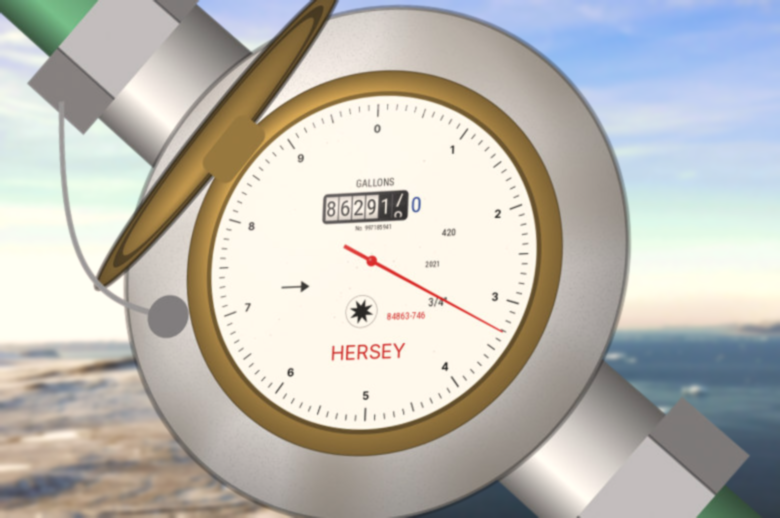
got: 8629173.3 gal
